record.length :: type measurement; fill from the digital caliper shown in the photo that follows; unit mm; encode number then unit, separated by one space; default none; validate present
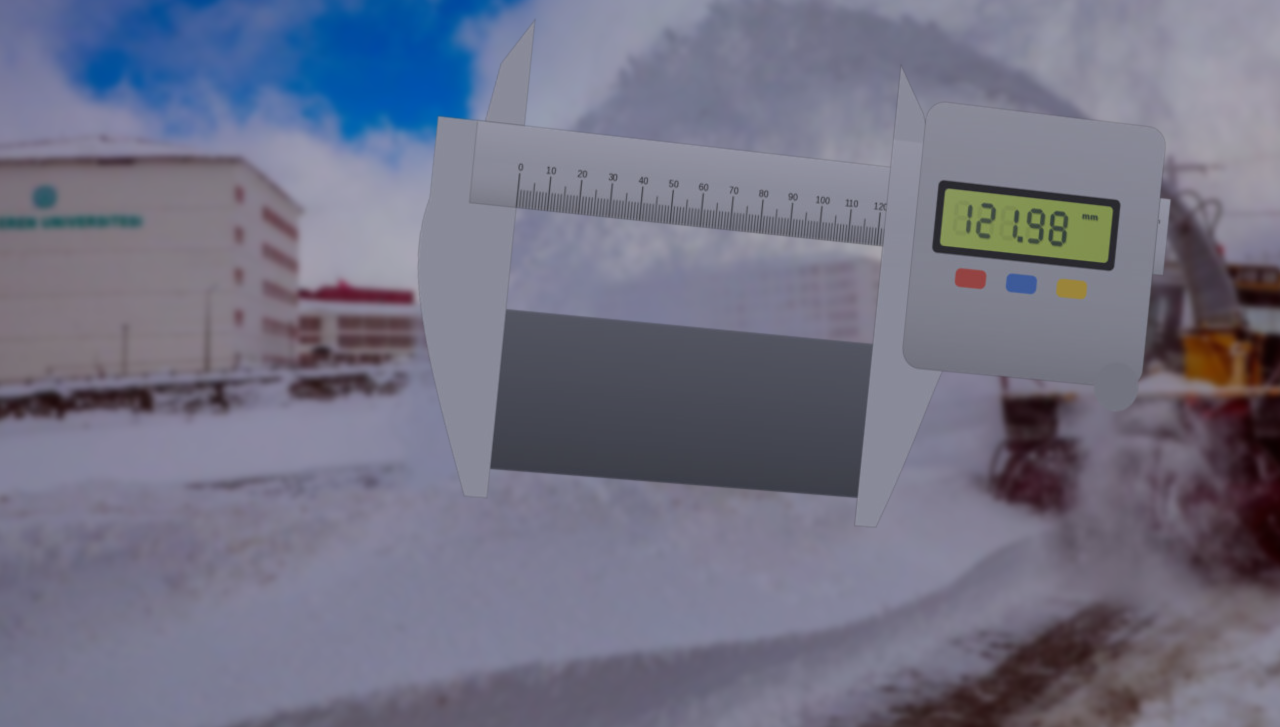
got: 121.98 mm
